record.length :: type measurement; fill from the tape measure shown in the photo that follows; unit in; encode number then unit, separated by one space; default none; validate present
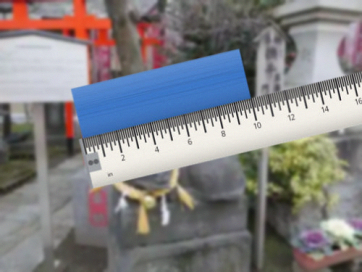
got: 10 in
